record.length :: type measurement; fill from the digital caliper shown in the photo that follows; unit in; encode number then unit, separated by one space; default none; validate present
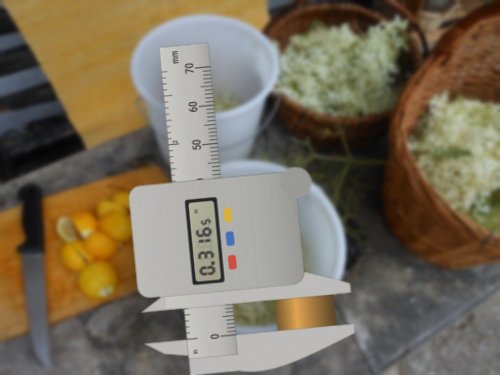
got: 0.3165 in
